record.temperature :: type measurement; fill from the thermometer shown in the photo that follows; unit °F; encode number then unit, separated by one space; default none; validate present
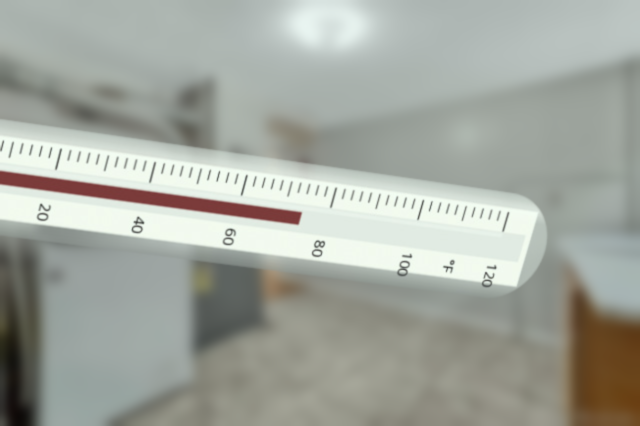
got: 74 °F
